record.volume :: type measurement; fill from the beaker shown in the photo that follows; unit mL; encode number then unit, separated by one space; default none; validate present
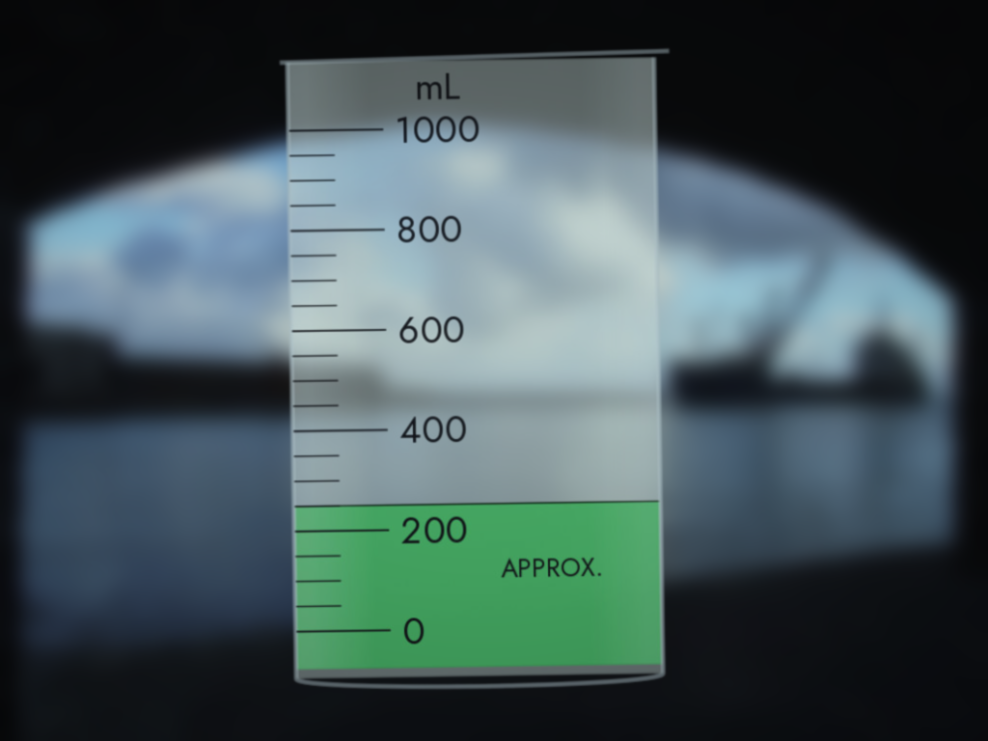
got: 250 mL
